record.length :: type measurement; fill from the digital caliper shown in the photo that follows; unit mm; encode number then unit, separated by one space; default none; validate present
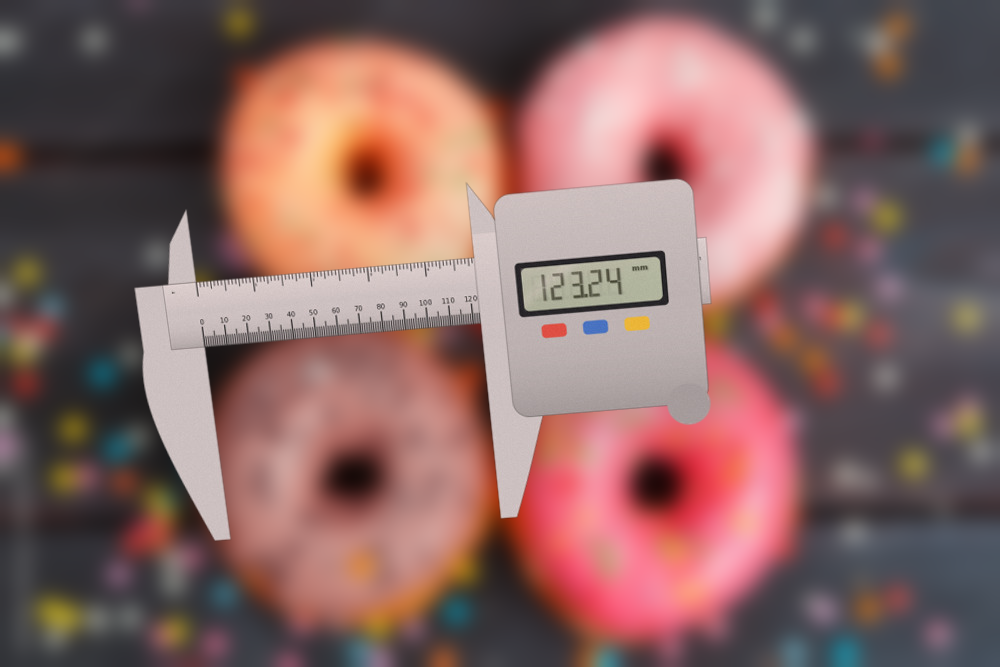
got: 123.24 mm
